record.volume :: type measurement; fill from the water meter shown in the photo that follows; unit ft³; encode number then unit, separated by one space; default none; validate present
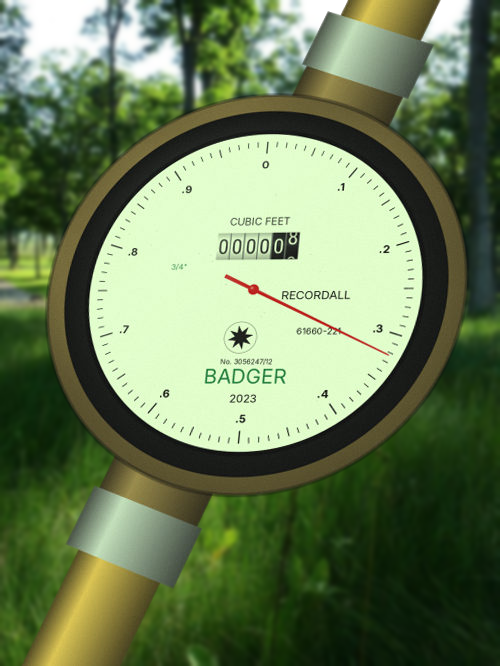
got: 8.32 ft³
